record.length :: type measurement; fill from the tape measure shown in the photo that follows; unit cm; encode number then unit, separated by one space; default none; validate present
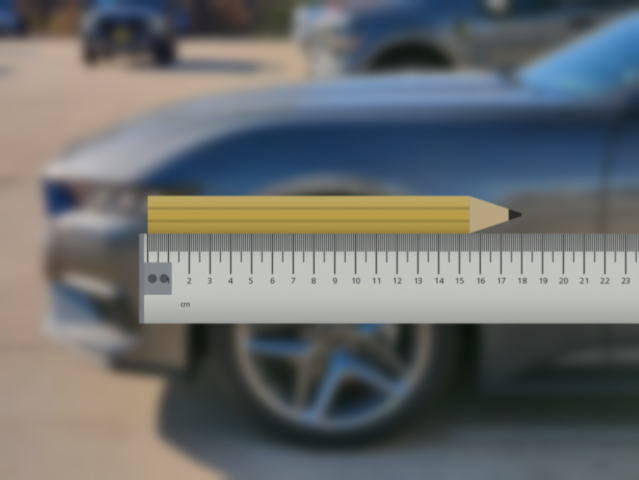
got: 18 cm
